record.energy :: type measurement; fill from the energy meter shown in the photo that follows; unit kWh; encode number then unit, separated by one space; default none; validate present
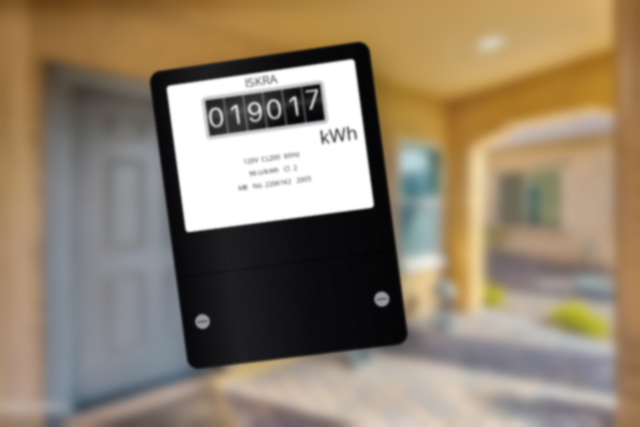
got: 19017 kWh
